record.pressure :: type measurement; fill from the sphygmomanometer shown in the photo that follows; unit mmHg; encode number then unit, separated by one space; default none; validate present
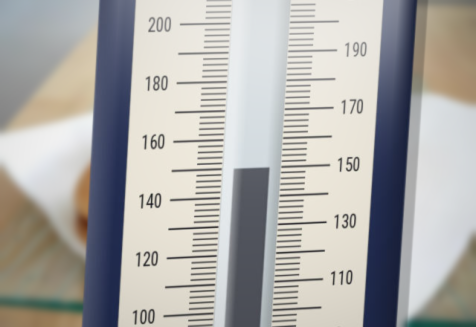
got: 150 mmHg
